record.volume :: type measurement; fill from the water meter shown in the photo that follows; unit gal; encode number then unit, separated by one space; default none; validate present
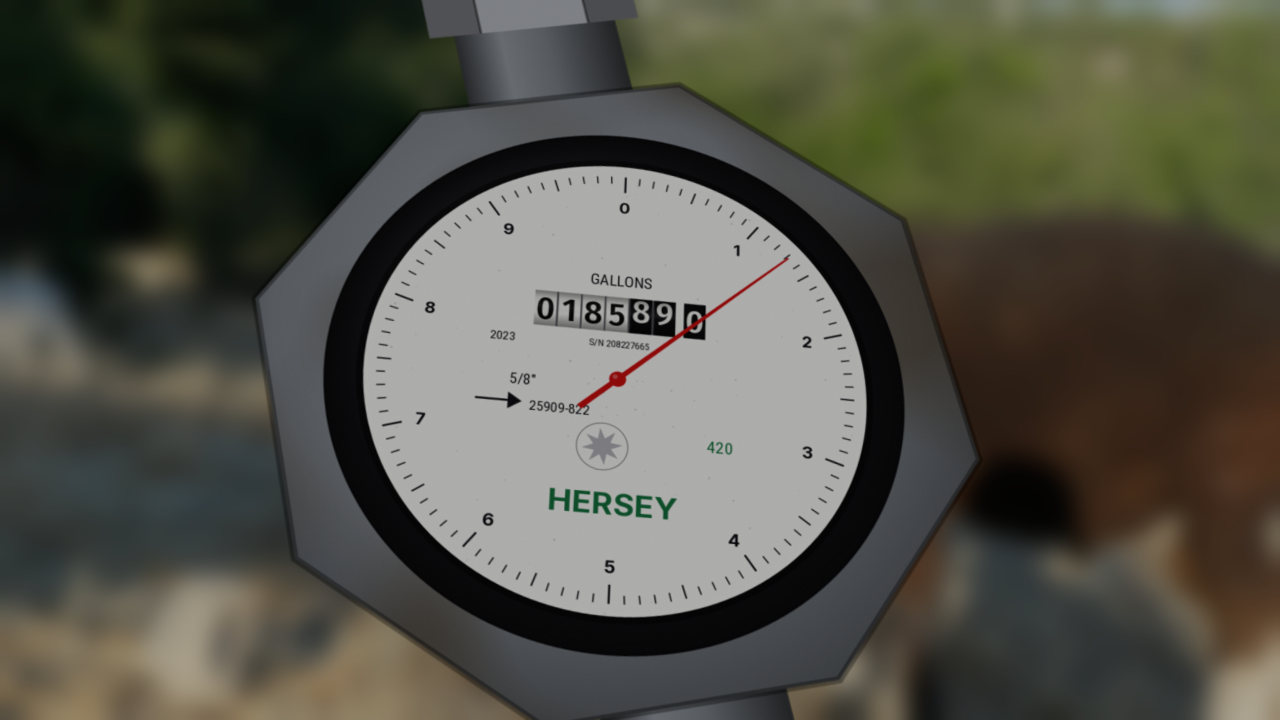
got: 185891.3 gal
